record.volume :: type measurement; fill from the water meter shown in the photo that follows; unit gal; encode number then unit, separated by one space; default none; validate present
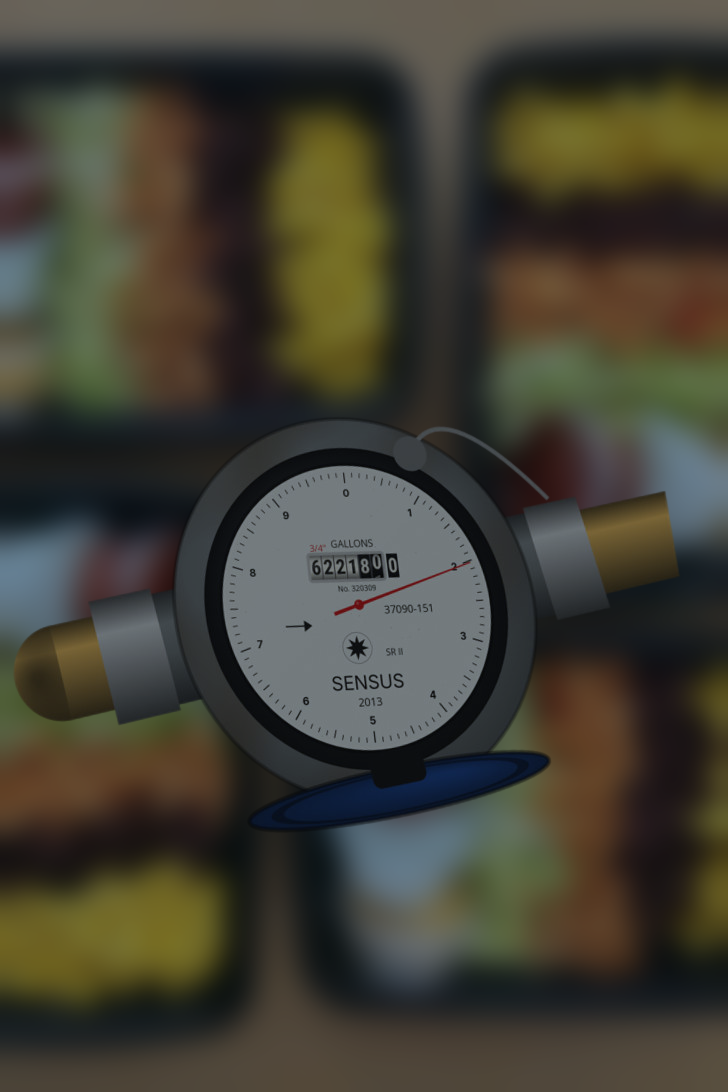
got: 6221802.0 gal
